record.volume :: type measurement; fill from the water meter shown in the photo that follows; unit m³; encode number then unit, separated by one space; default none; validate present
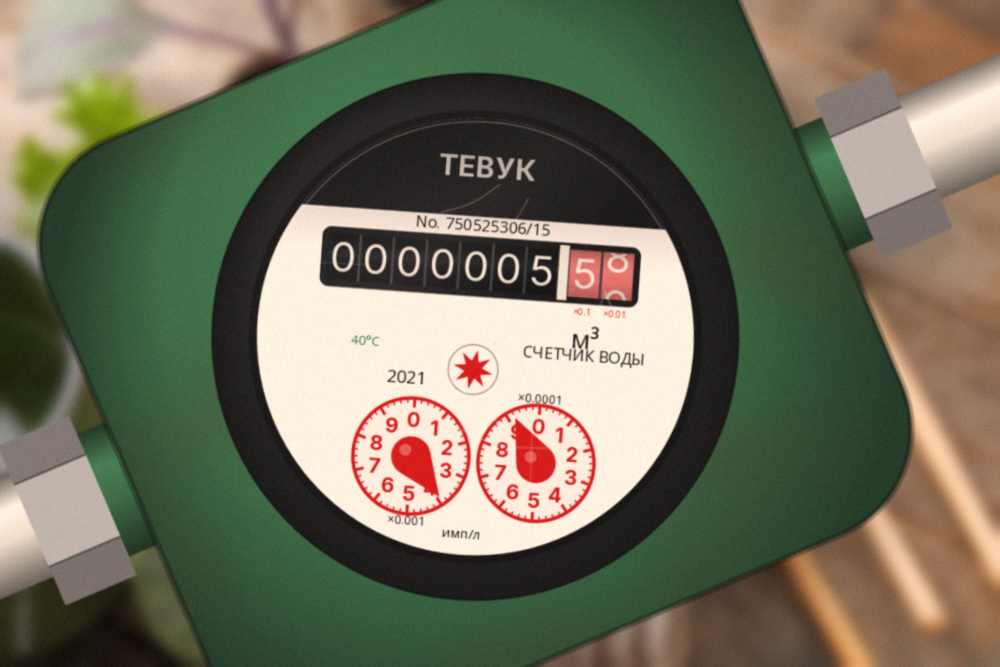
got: 5.5839 m³
